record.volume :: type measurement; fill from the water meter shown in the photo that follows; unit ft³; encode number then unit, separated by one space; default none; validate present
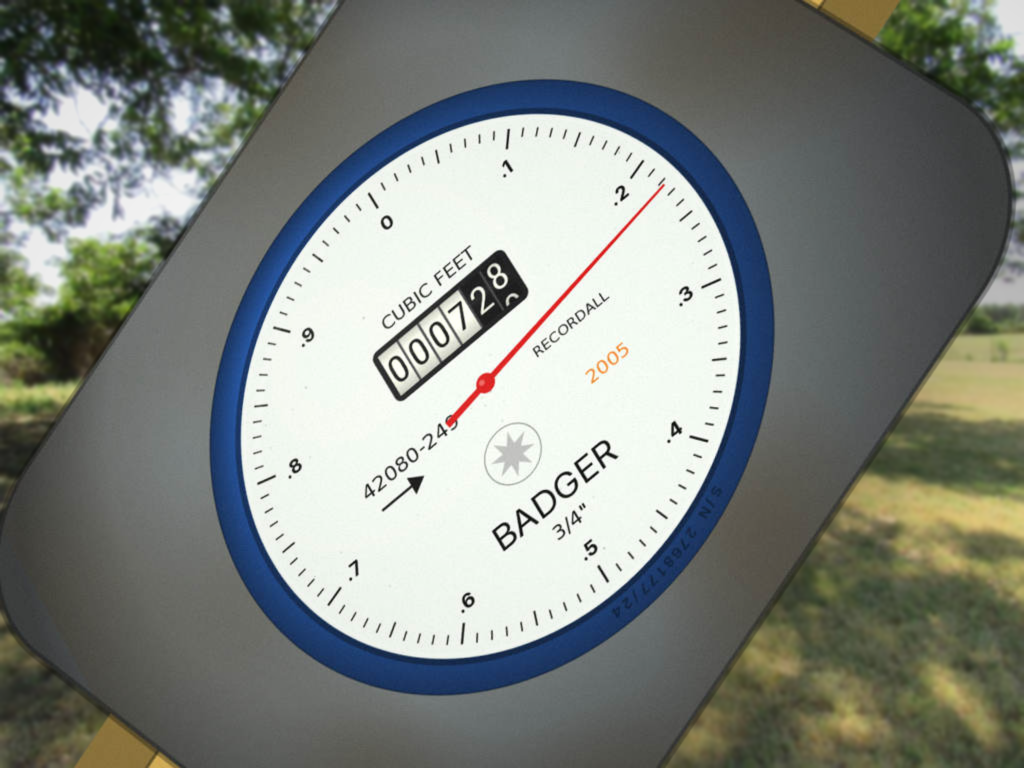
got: 728.22 ft³
